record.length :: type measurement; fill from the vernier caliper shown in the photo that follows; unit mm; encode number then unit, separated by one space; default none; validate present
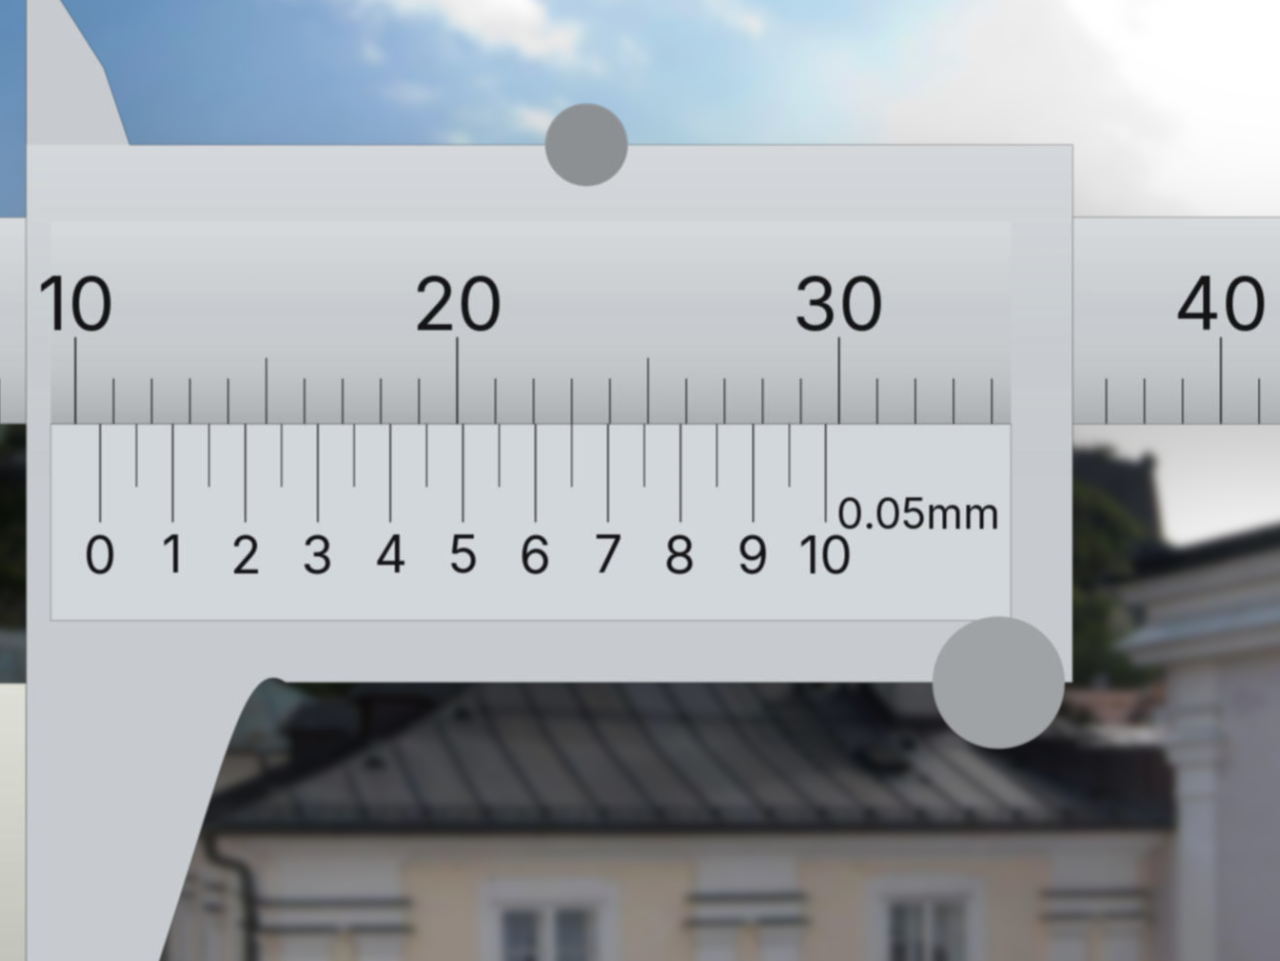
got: 10.65 mm
